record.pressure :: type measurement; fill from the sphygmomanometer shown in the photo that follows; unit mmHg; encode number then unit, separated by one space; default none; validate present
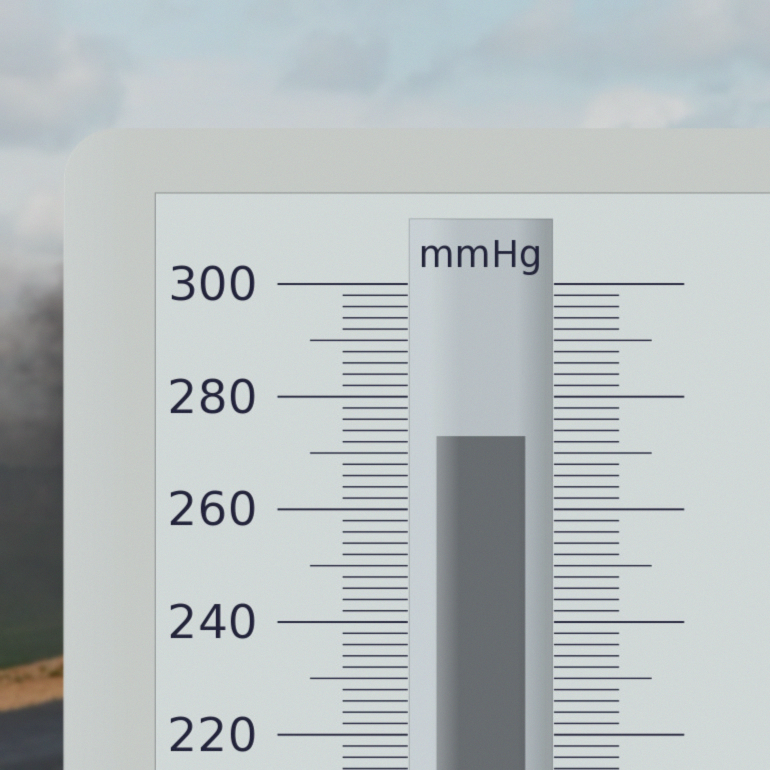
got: 273 mmHg
